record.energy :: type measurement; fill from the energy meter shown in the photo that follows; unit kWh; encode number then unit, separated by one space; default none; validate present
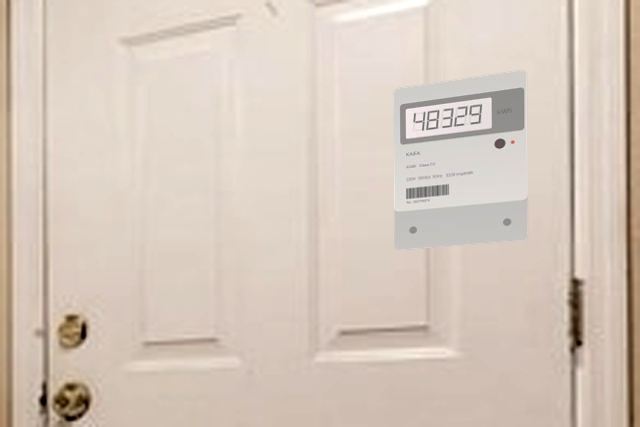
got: 48329 kWh
